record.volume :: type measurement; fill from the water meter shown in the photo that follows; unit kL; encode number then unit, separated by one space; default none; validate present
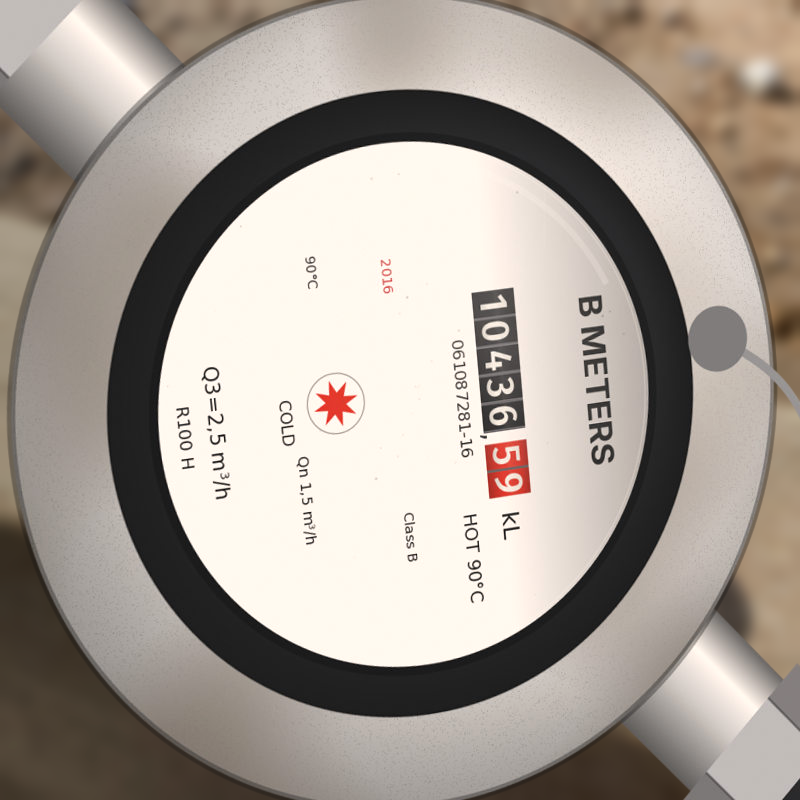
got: 10436.59 kL
